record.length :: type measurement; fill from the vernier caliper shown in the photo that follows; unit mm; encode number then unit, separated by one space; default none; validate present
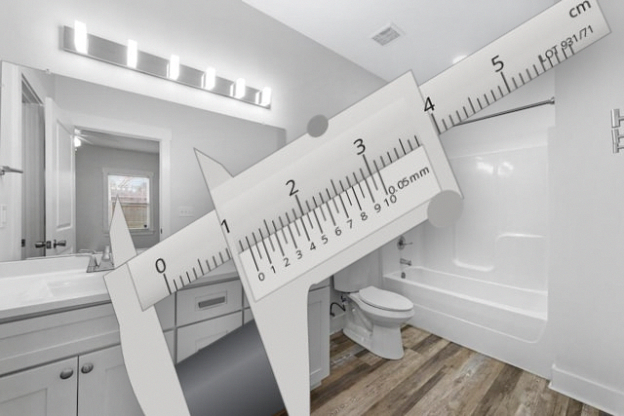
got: 12.0 mm
